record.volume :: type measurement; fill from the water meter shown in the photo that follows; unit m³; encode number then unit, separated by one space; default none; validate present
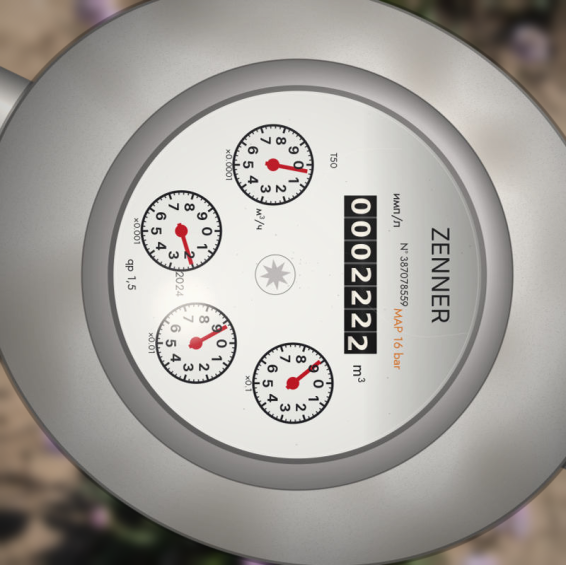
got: 2221.8920 m³
